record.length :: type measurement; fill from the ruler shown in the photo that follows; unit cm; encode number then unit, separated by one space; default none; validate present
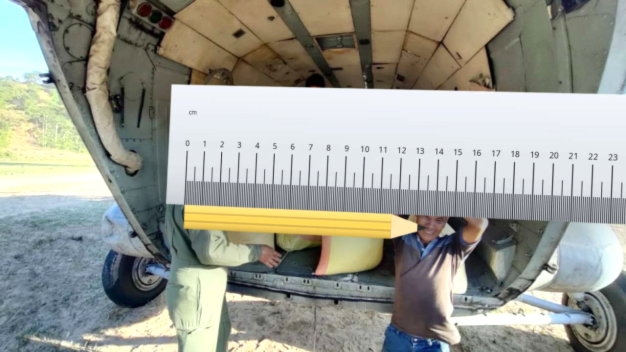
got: 13.5 cm
